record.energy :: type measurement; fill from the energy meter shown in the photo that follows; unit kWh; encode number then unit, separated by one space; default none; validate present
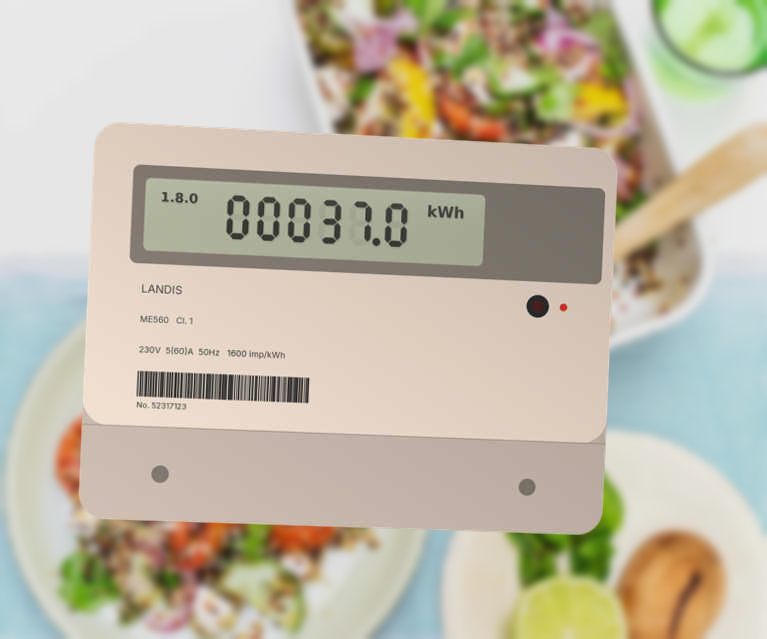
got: 37.0 kWh
